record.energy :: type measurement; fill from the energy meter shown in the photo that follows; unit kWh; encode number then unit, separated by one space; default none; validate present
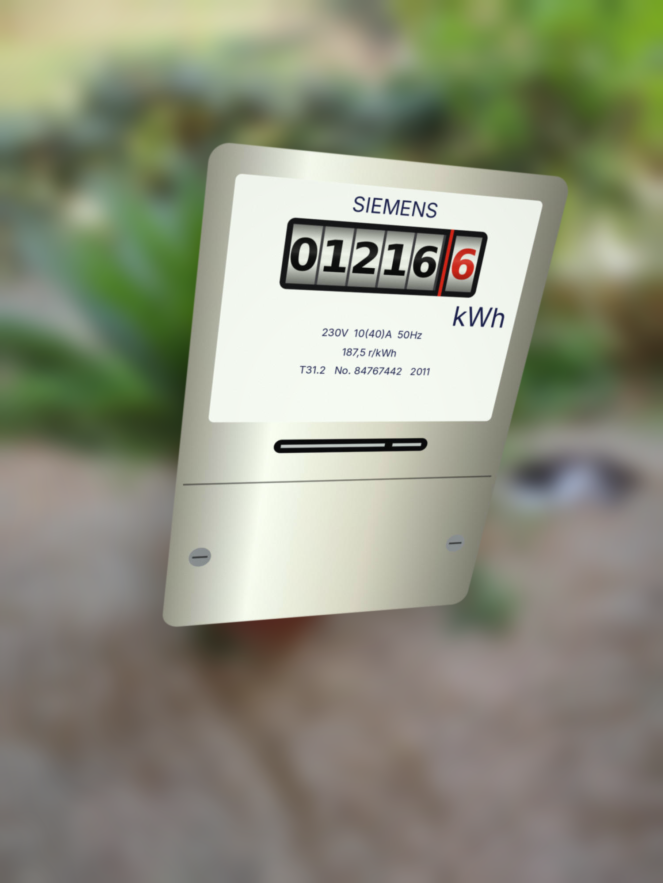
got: 1216.6 kWh
